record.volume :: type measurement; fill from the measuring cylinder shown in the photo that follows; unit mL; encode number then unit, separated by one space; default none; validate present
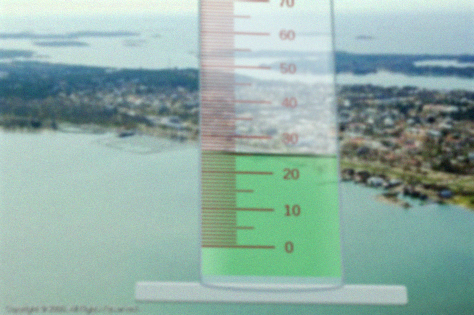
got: 25 mL
